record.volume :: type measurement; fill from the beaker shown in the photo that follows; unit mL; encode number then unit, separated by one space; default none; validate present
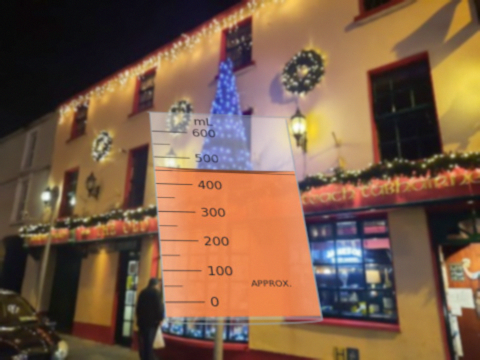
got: 450 mL
